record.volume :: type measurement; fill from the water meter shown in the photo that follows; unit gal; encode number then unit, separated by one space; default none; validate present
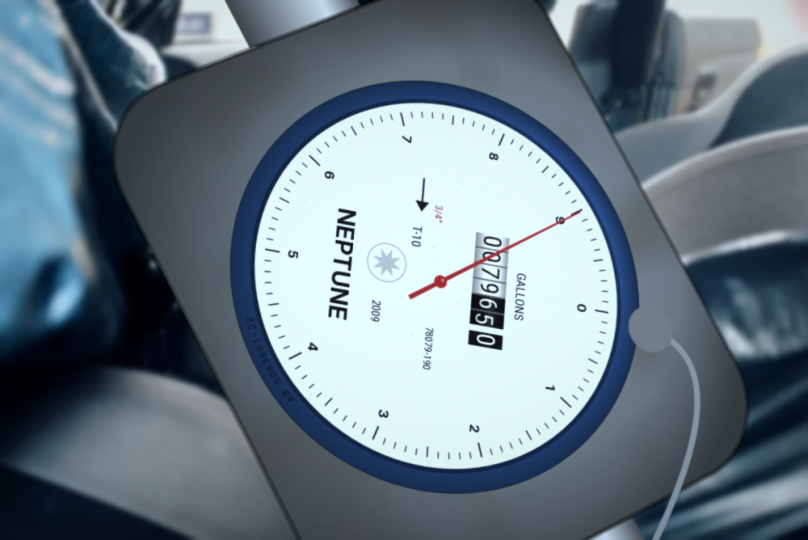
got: 79649.0 gal
